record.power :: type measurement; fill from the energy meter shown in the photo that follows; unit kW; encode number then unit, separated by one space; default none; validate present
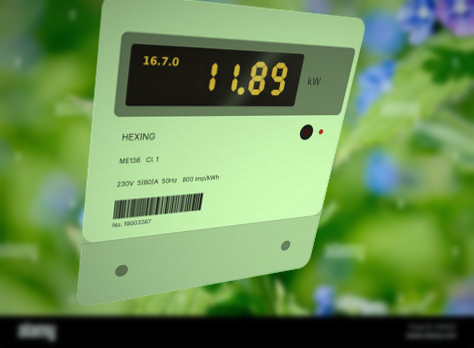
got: 11.89 kW
